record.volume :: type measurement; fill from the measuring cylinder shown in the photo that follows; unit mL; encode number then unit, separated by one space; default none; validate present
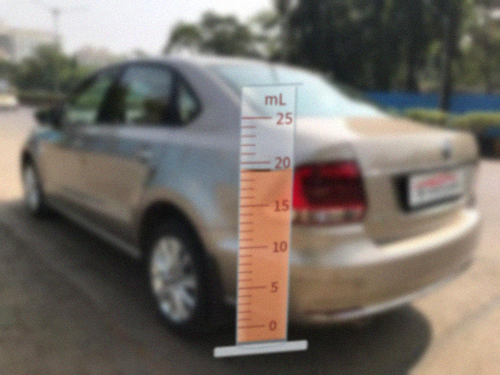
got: 19 mL
